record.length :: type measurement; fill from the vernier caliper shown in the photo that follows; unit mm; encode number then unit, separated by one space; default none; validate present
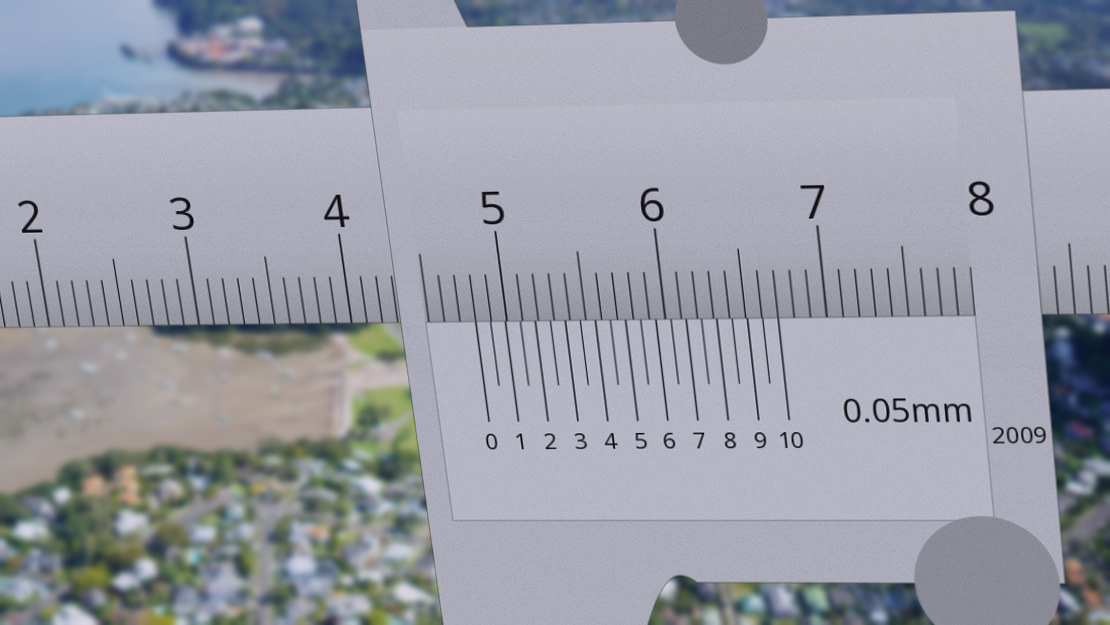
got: 48.0 mm
